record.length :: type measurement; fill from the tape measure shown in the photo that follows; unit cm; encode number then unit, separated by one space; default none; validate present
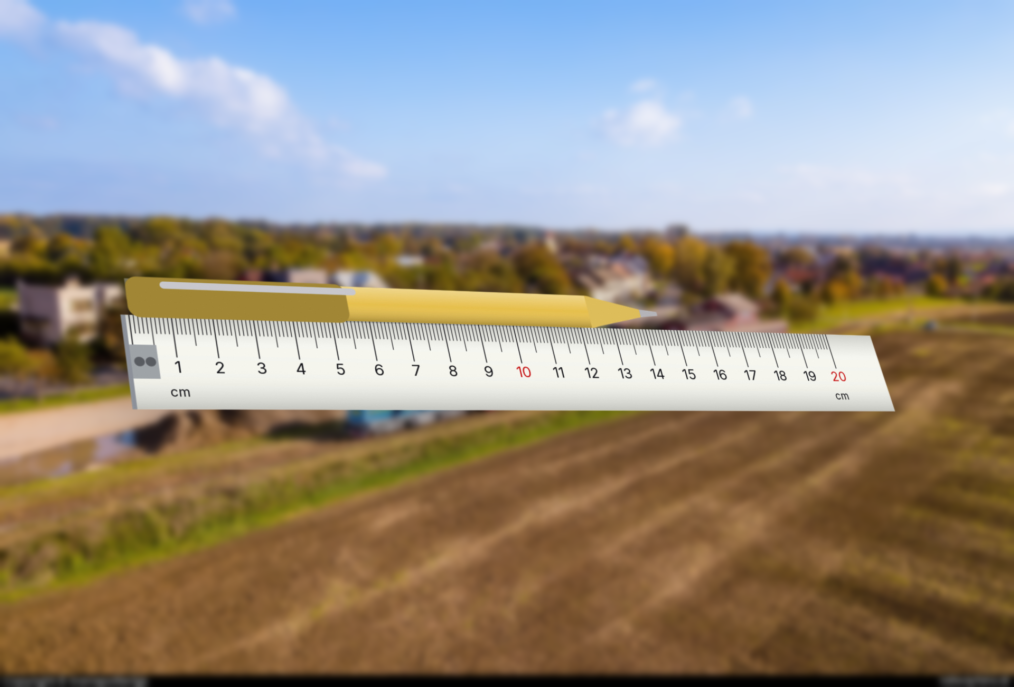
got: 14.5 cm
